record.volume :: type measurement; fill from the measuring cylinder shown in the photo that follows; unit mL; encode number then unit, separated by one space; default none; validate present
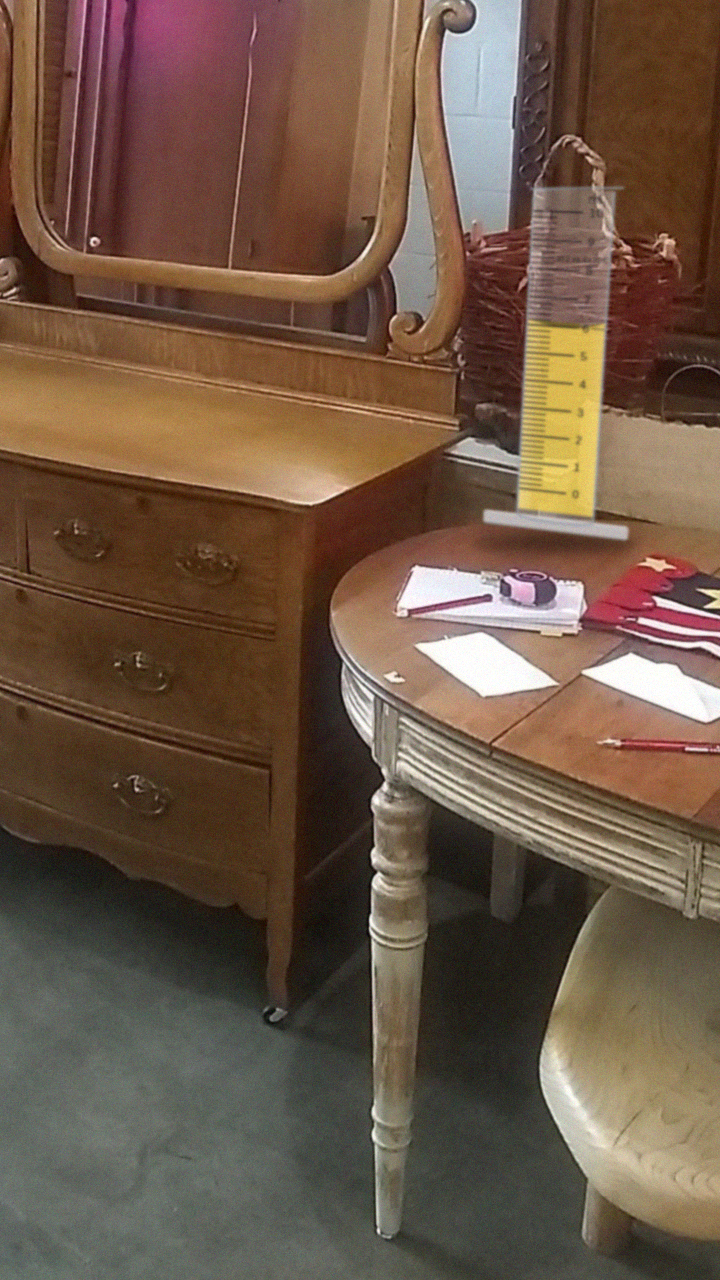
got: 6 mL
